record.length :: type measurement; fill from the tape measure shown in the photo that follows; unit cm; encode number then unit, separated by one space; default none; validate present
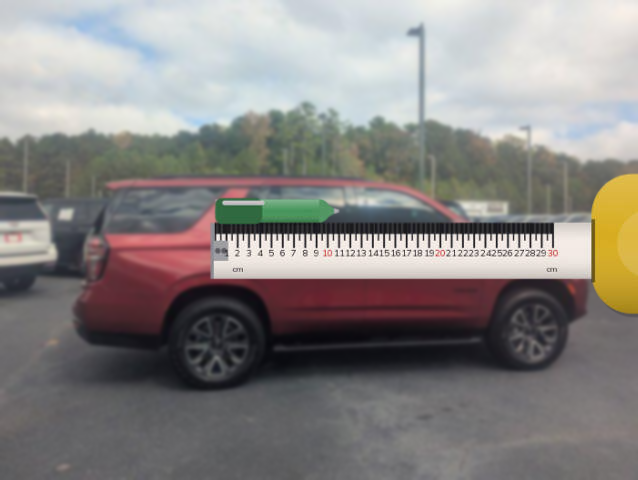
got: 11 cm
